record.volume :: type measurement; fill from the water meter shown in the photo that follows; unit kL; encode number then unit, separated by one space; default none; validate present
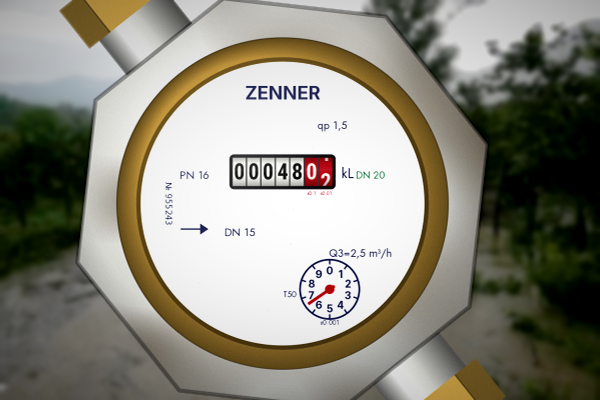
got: 48.016 kL
